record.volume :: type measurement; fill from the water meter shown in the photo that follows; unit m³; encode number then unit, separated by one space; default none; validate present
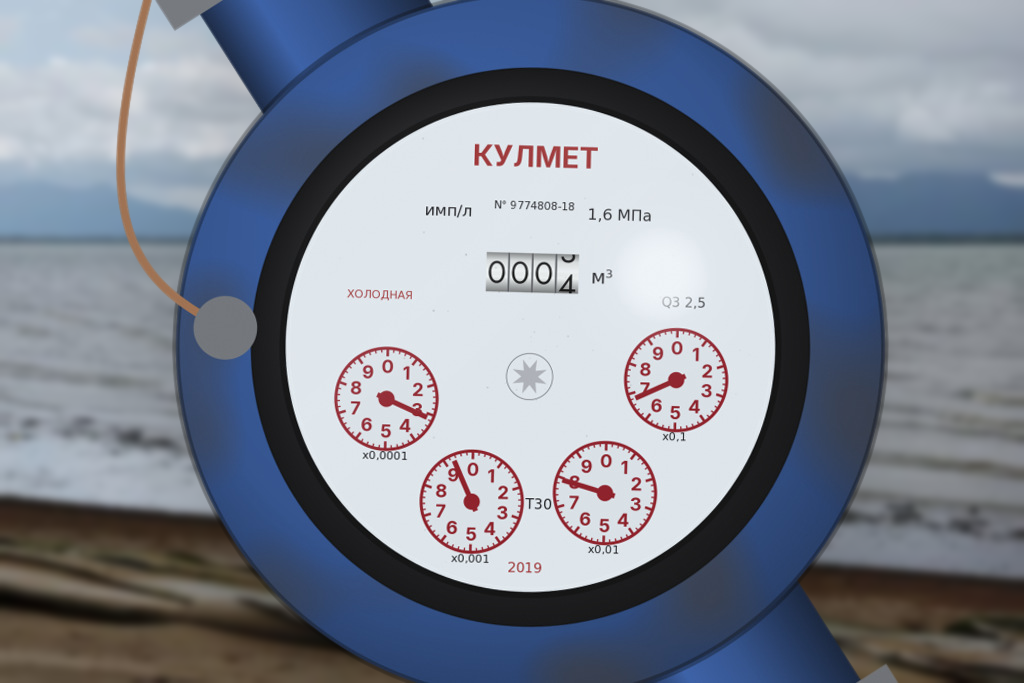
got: 3.6793 m³
